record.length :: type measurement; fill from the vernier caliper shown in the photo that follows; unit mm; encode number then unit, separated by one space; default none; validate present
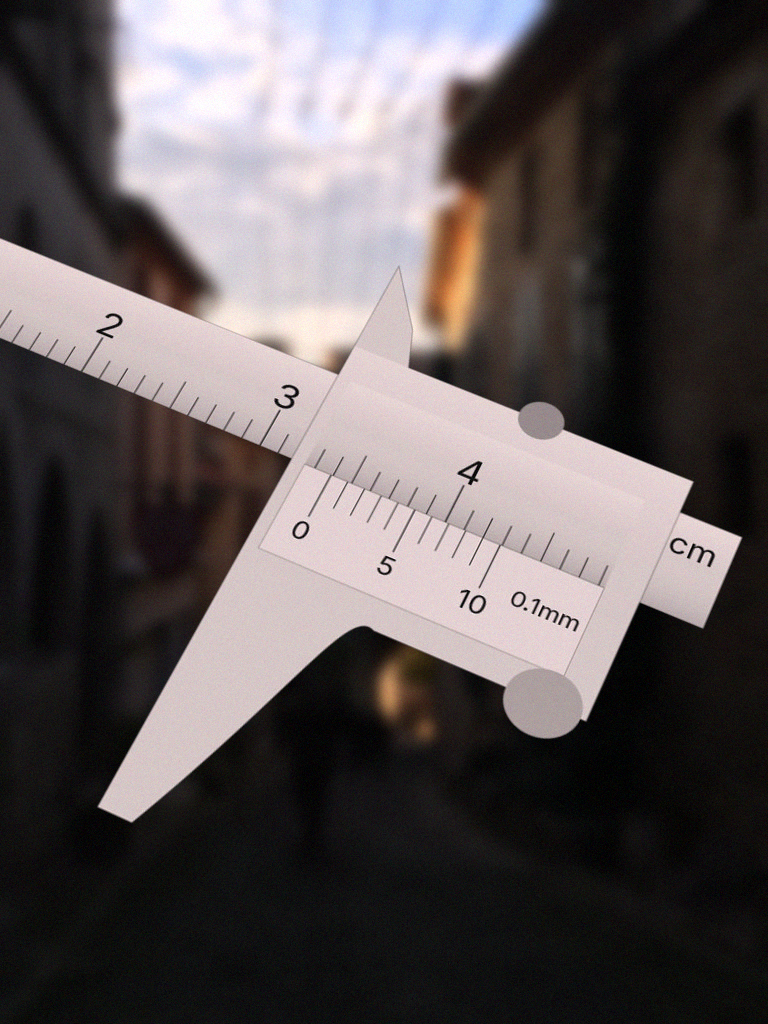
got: 33.9 mm
